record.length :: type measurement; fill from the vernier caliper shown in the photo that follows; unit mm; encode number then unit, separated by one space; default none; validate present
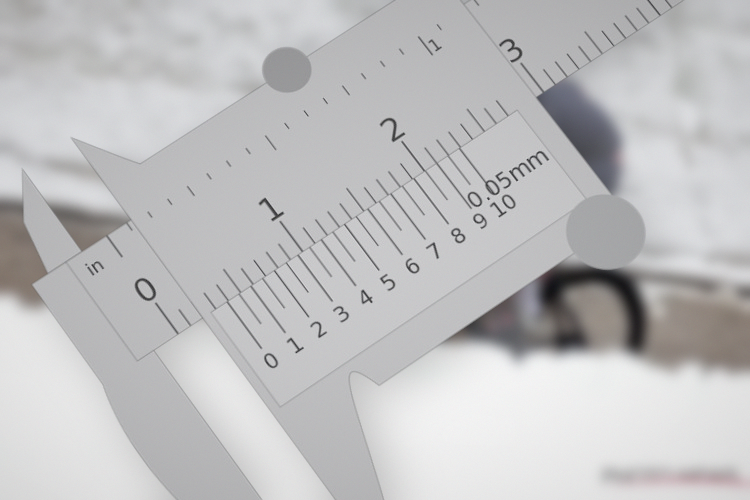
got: 3.9 mm
